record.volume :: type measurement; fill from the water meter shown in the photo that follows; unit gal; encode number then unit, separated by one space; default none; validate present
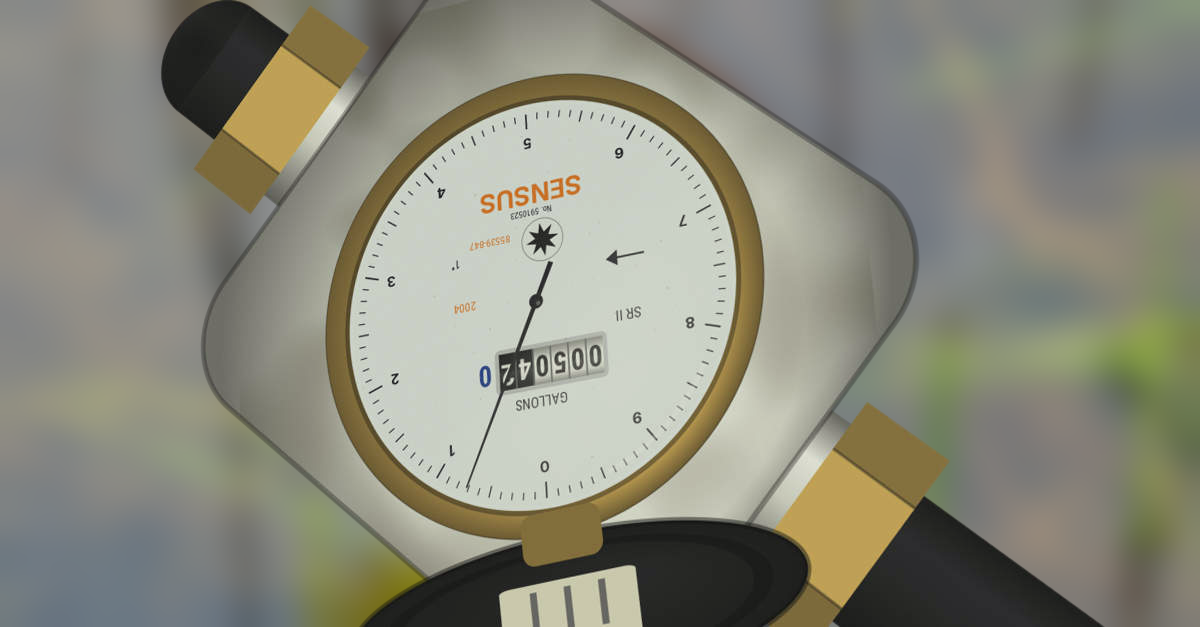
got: 50420.7 gal
